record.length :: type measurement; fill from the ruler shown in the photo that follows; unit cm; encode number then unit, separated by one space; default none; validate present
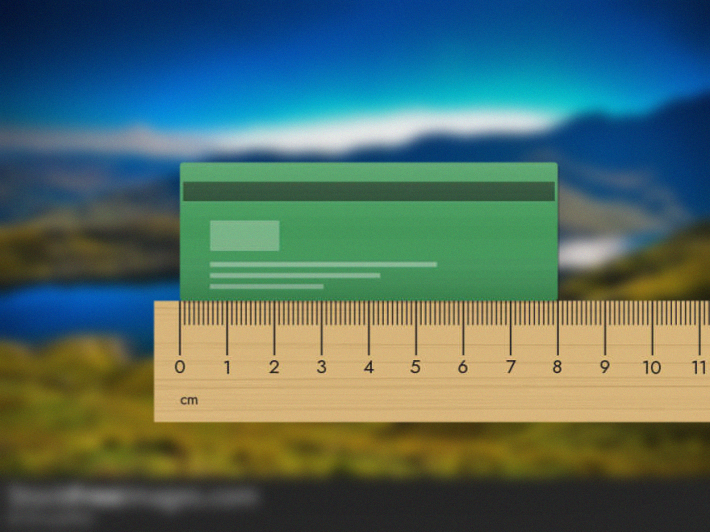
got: 8 cm
